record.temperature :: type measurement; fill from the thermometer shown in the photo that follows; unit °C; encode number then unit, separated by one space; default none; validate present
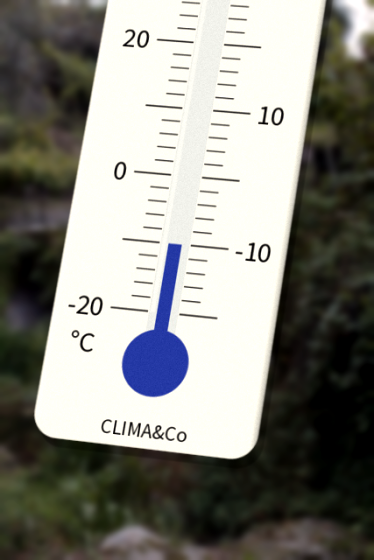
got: -10 °C
